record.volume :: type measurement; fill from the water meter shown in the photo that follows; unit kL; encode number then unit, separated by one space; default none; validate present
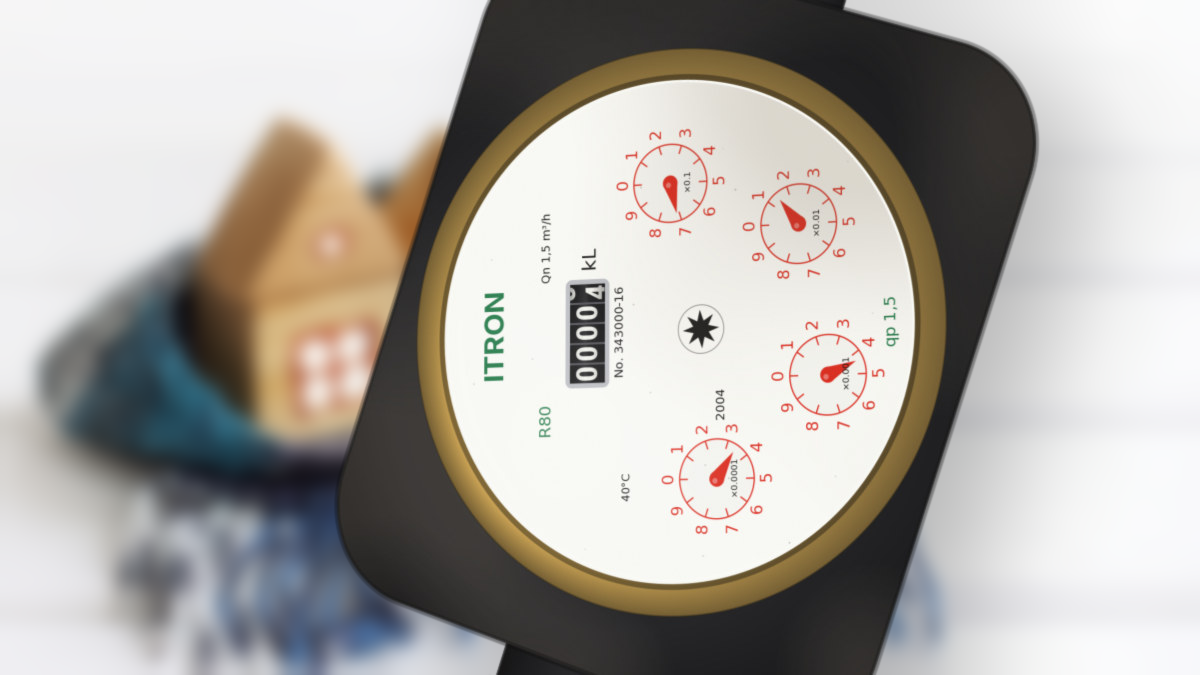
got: 3.7143 kL
